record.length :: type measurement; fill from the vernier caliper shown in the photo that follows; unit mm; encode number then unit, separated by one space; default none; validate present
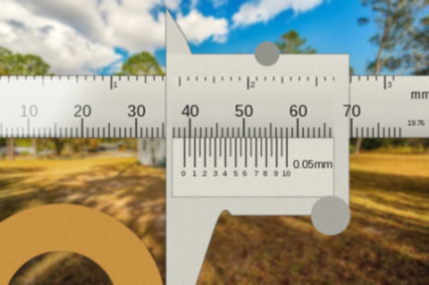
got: 39.0 mm
